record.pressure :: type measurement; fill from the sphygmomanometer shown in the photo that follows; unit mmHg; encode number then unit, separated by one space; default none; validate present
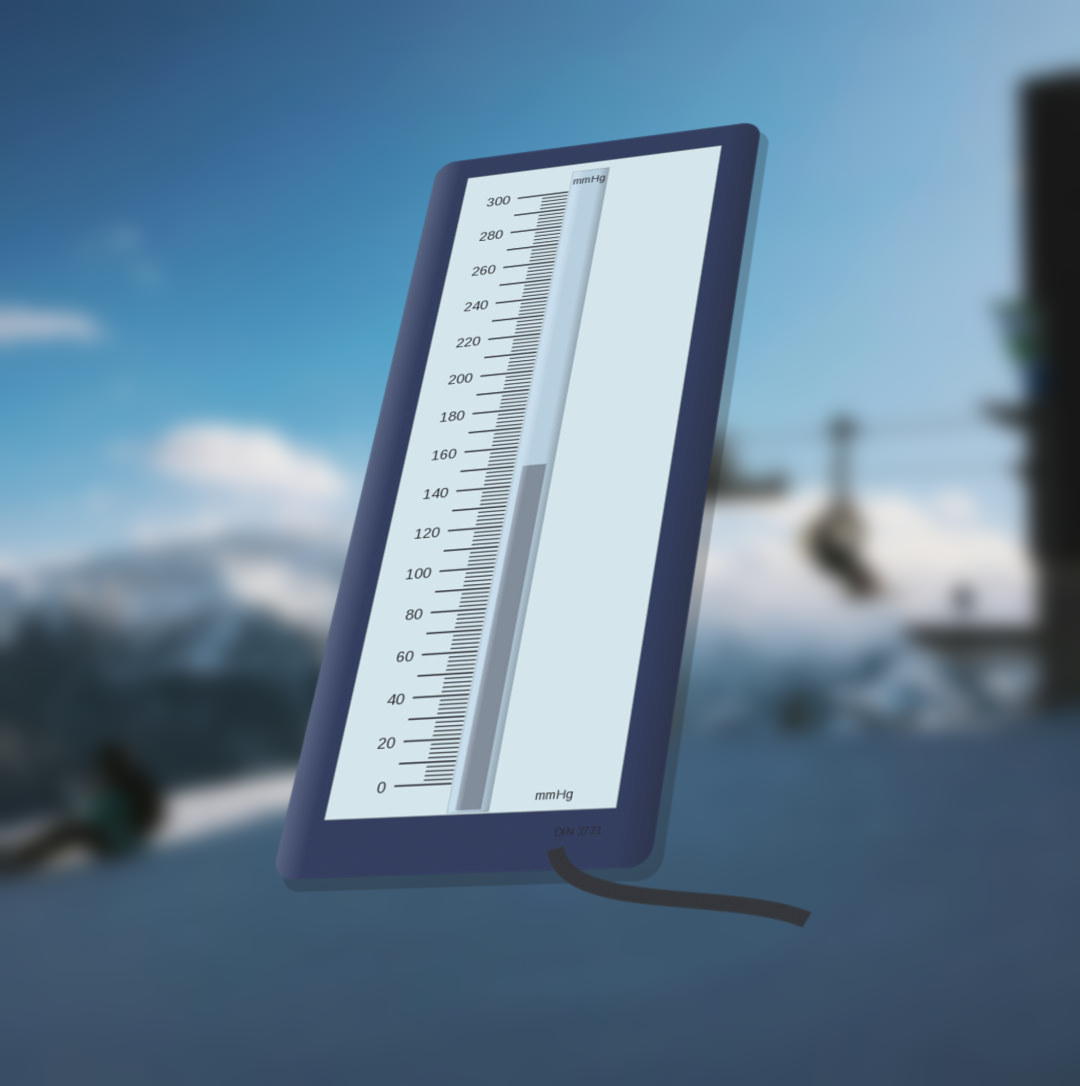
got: 150 mmHg
